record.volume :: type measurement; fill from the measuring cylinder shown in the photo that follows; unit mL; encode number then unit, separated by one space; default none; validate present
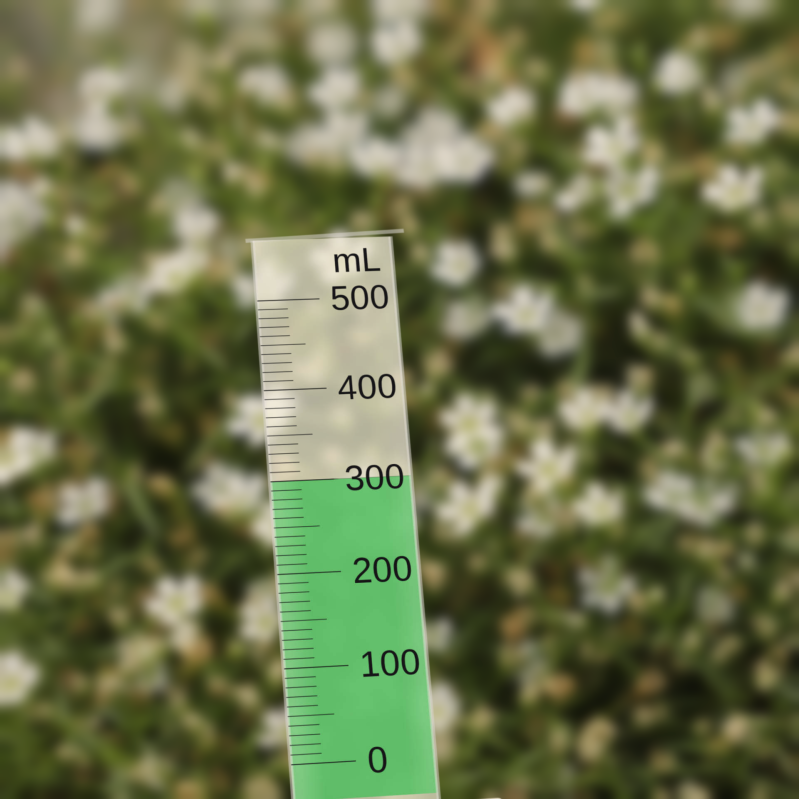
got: 300 mL
